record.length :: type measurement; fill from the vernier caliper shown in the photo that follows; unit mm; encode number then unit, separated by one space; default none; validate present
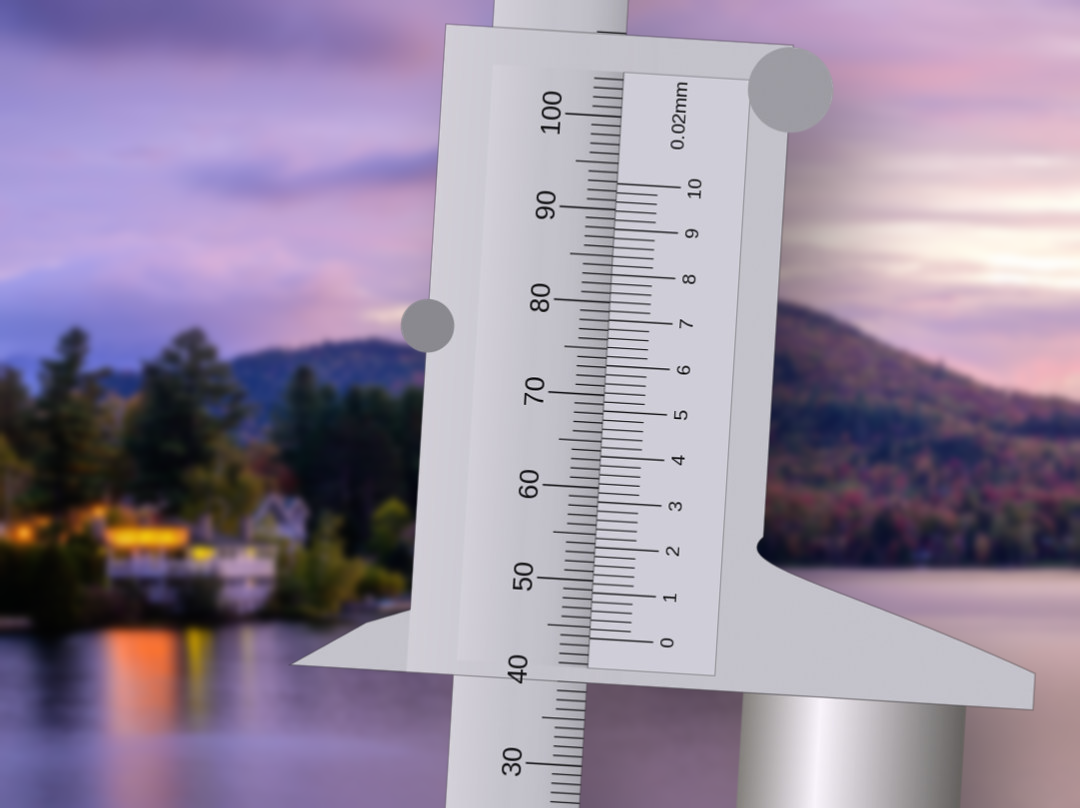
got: 43.8 mm
